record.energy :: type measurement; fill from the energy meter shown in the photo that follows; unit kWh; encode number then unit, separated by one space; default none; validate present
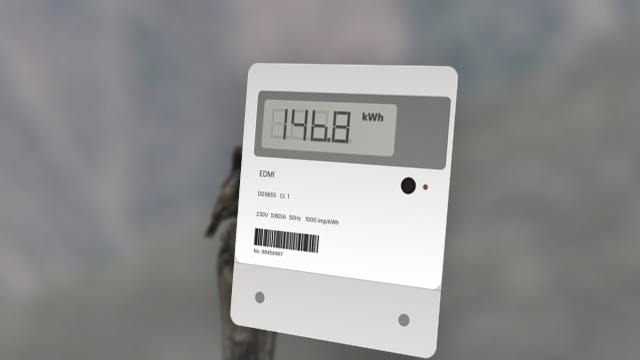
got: 146.8 kWh
